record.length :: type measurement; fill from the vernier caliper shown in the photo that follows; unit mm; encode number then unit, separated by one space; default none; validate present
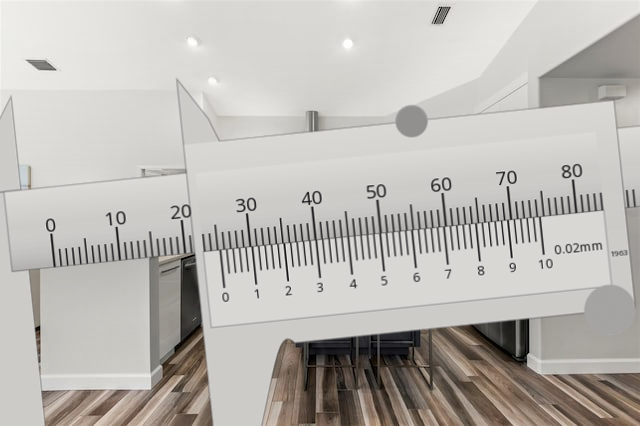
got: 25.4 mm
